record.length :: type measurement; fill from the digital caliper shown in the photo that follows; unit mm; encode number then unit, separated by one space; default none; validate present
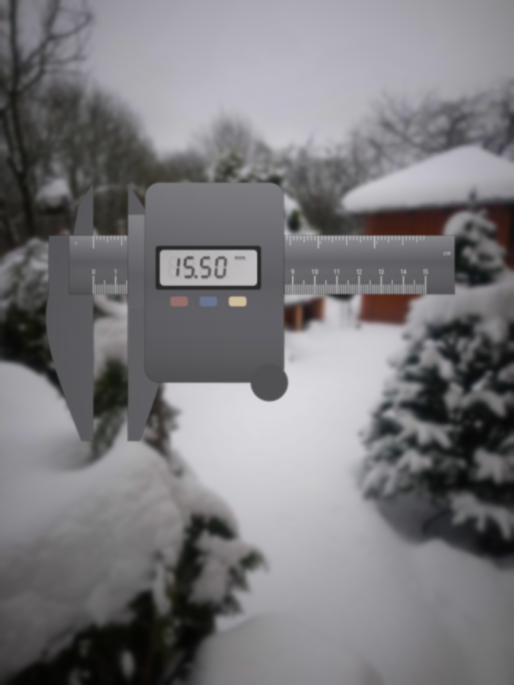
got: 15.50 mm
